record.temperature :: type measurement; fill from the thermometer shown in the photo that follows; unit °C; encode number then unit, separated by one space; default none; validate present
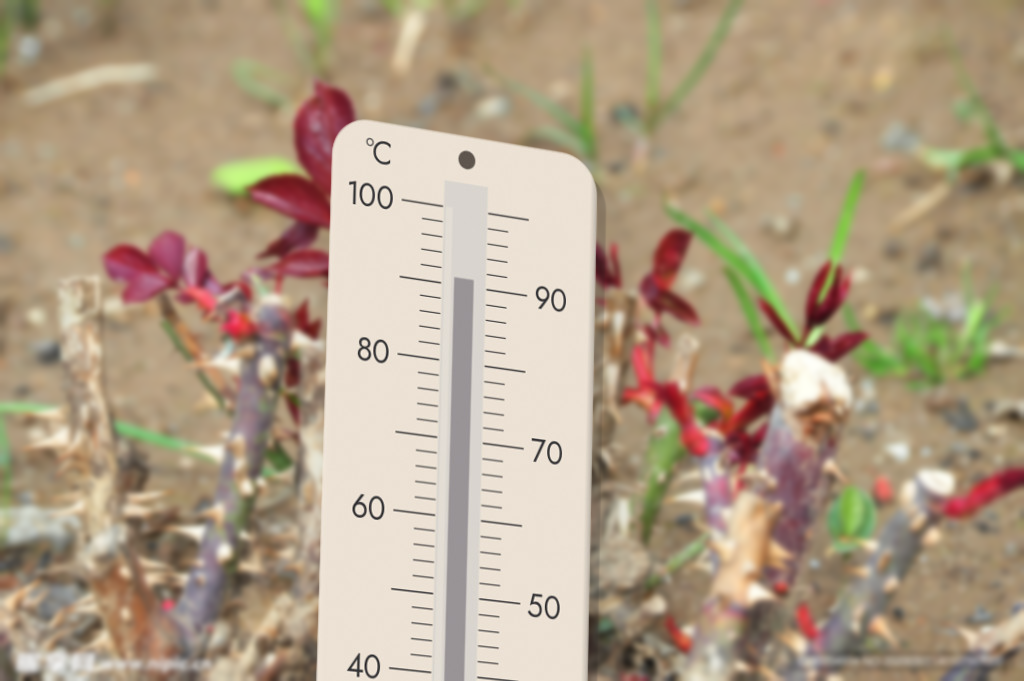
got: 91 °C
